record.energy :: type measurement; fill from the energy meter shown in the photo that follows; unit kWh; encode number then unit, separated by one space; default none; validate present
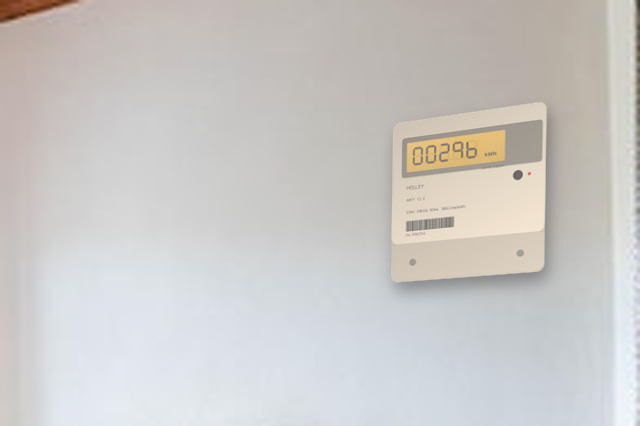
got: 296 kWh
